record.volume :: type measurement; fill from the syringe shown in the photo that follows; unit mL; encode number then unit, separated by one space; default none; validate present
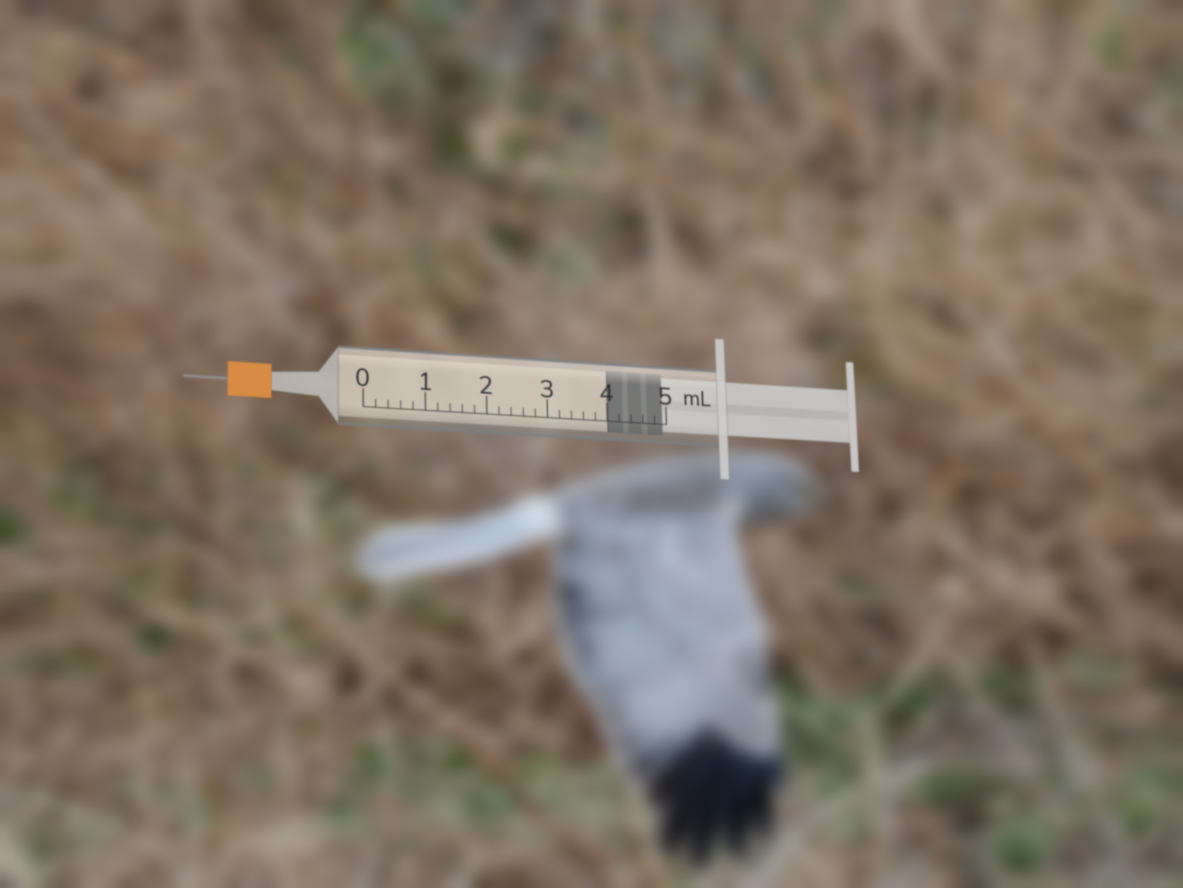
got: 4 mL
